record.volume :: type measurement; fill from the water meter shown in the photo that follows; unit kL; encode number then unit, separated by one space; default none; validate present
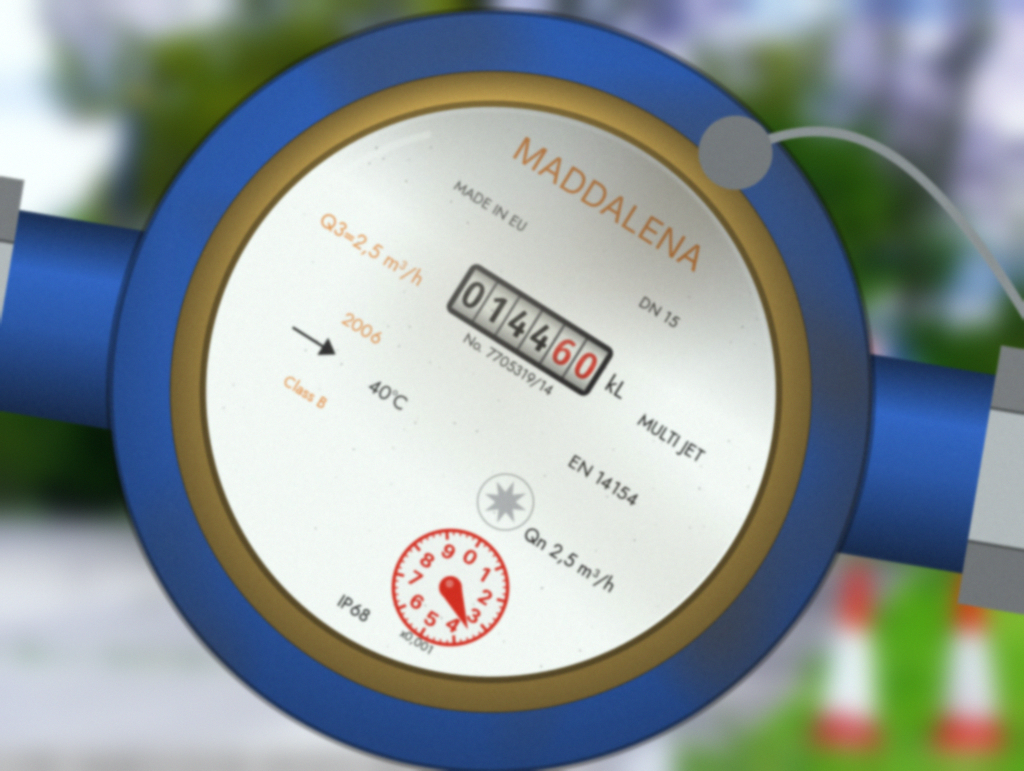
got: 144.603 kL
